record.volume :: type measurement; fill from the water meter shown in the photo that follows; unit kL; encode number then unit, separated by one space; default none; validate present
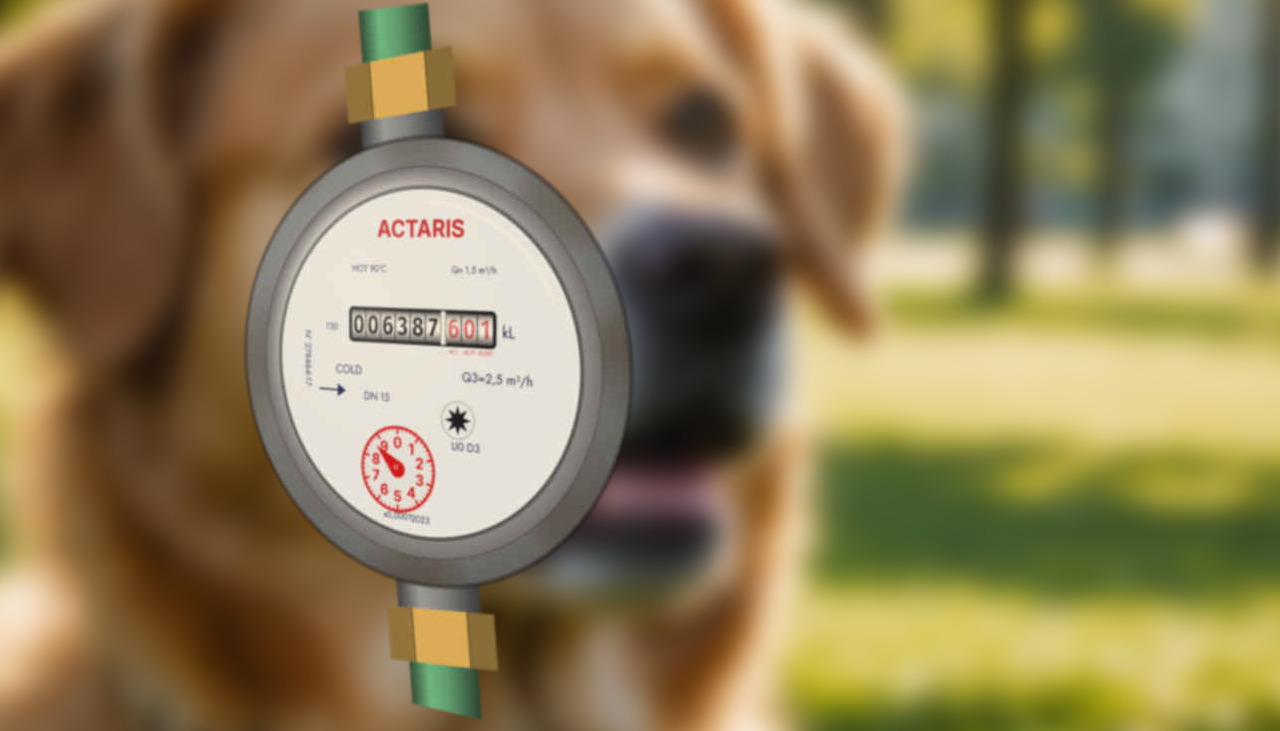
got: 6387.6018 kL
